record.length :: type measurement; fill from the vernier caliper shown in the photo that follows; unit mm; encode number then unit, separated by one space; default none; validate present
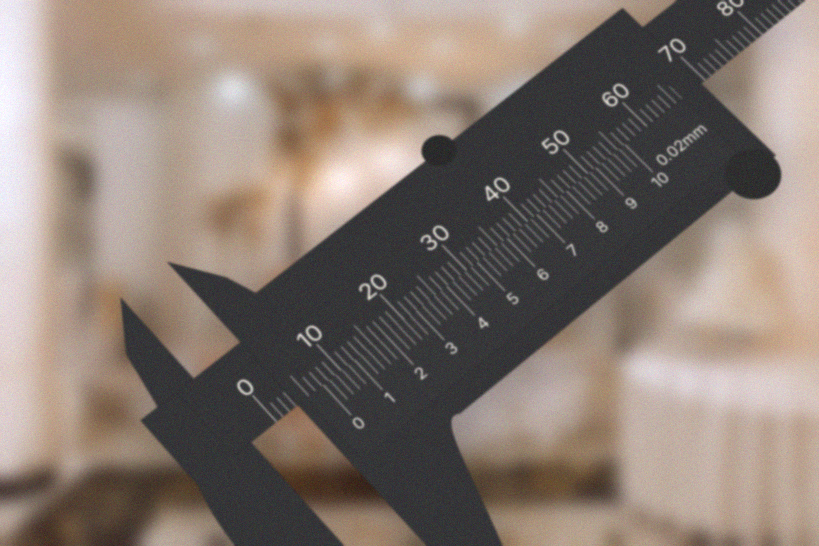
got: 7.2 mm
